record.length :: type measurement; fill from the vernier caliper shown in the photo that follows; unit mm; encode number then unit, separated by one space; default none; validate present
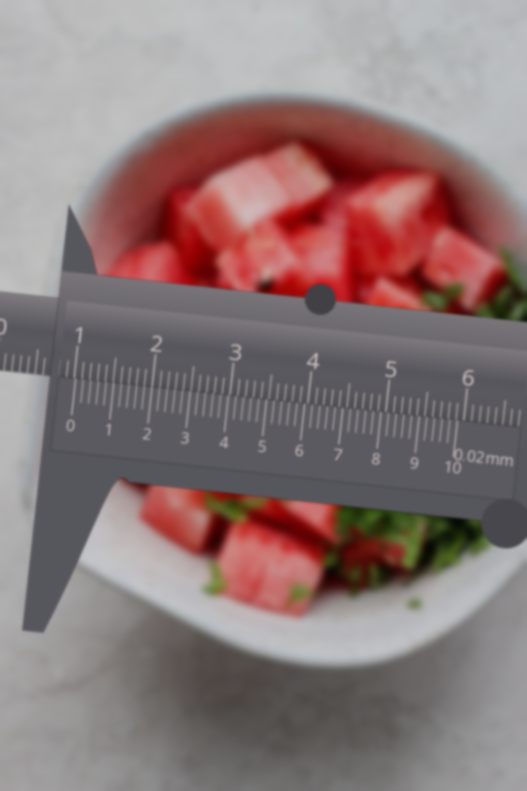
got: 10.2 mm
